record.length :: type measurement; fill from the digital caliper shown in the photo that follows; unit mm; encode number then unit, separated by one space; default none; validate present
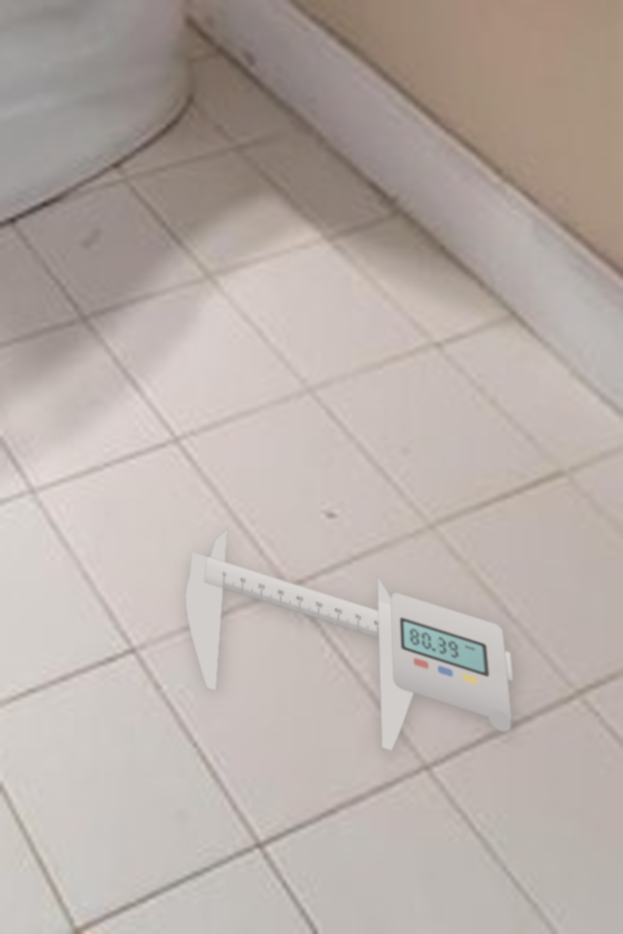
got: 80.39 mm
